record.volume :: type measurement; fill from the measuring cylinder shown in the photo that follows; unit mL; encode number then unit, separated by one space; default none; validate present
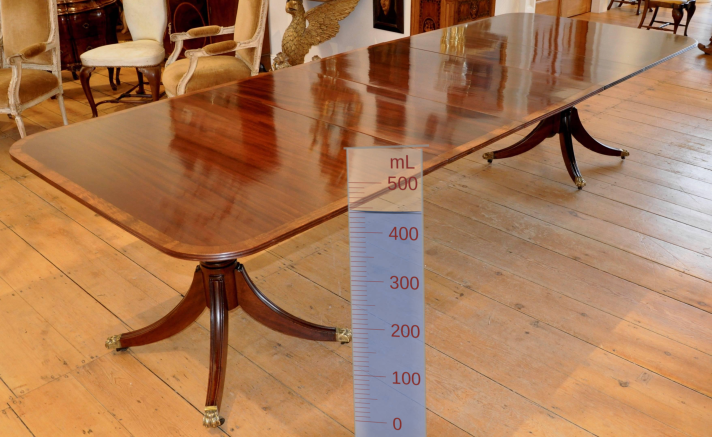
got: 440 mL
